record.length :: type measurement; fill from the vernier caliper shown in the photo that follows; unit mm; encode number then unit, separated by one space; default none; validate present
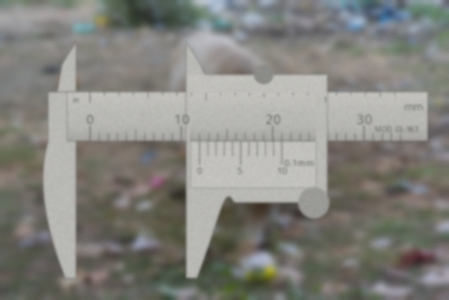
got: 12.0 mm
